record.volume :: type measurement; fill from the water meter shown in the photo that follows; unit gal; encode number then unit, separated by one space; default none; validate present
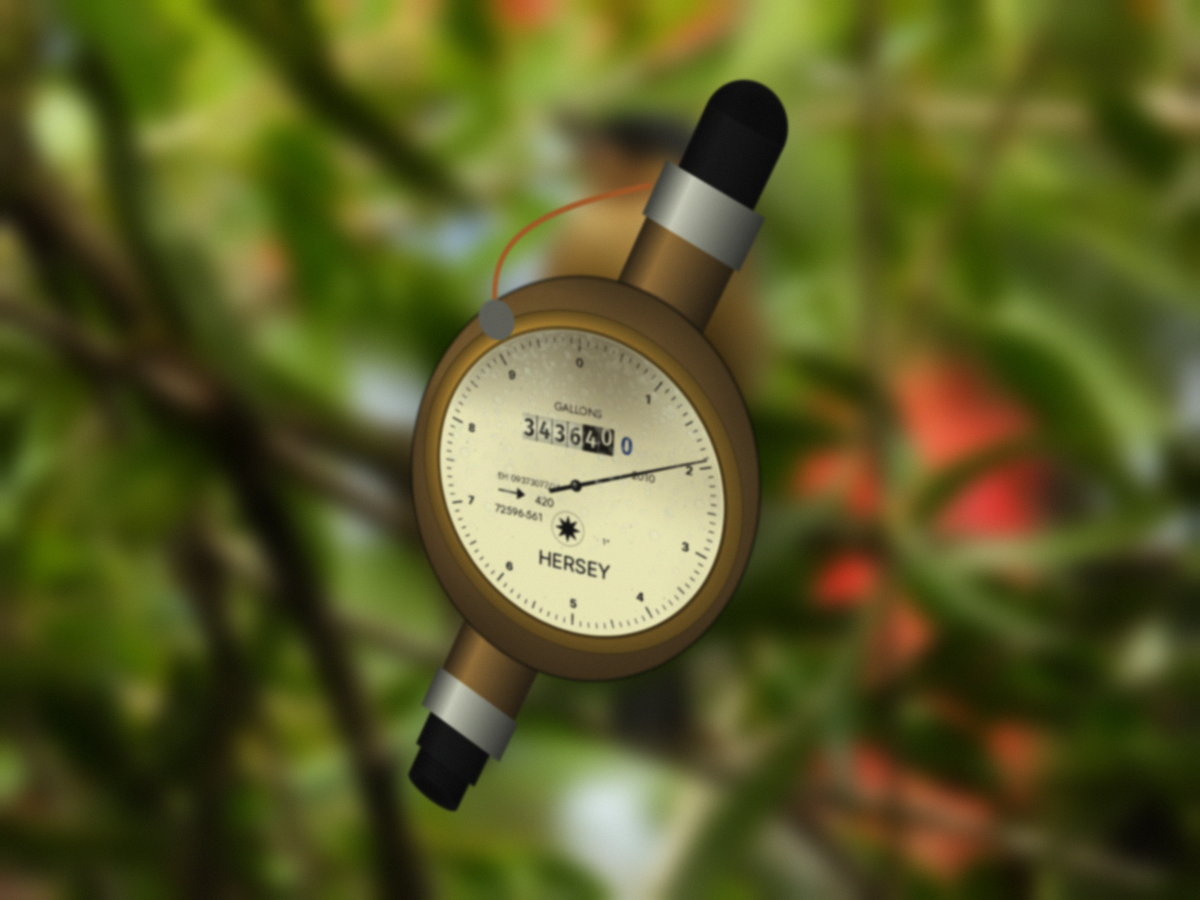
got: 3436401.9 gal
